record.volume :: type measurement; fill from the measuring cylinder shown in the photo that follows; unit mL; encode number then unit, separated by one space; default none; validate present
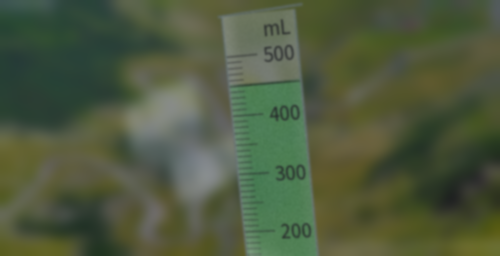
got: 450 mL
